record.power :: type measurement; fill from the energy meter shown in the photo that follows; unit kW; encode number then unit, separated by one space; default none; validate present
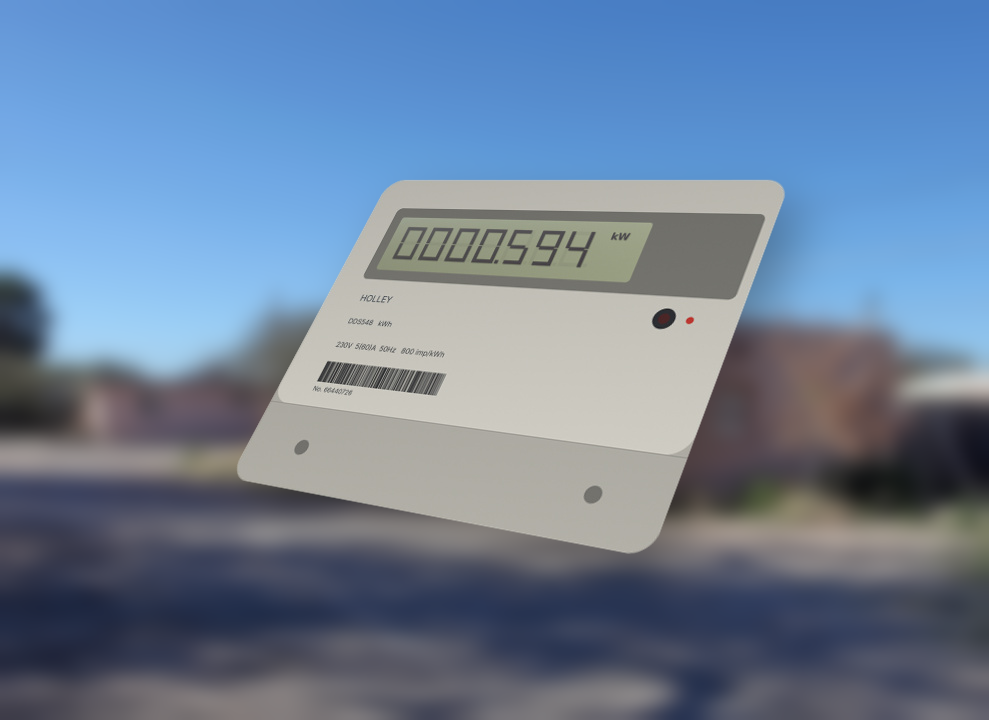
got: 0.594 kW
